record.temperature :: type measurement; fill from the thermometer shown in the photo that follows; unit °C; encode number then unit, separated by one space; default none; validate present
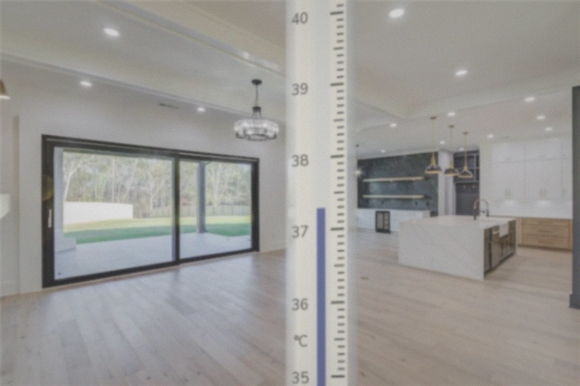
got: 37.3 °C
